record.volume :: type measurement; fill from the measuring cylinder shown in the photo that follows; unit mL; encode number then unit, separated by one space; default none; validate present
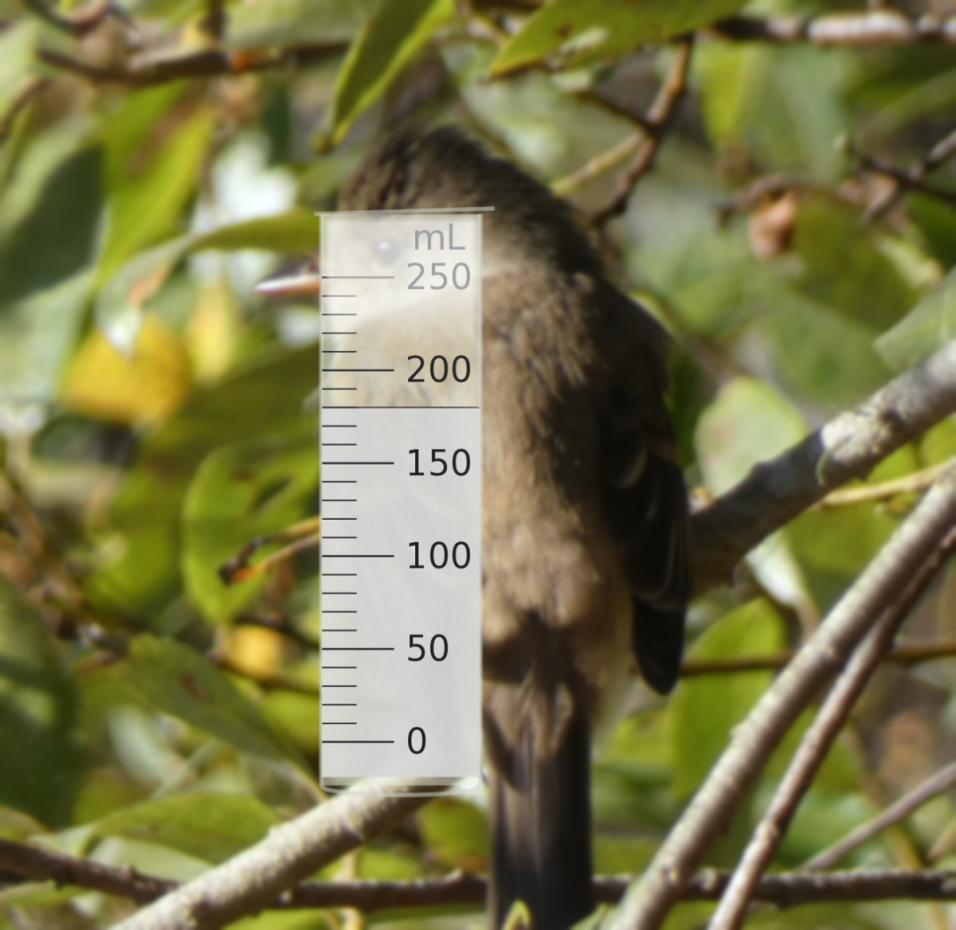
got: 180 mL
